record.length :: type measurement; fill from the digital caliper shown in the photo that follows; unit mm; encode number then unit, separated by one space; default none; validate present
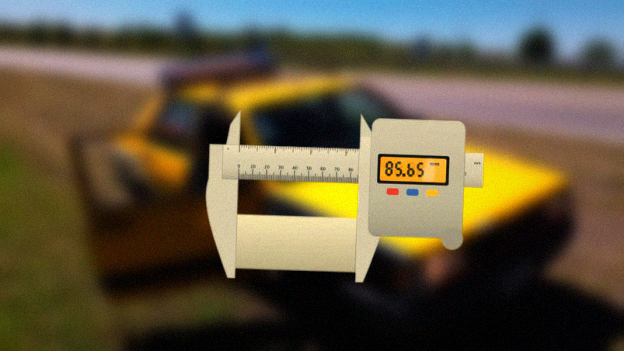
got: 85.65 mm
